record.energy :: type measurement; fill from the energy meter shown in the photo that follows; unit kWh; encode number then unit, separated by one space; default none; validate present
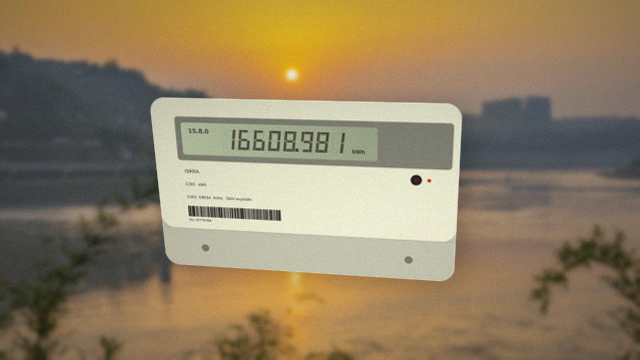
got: 16608.981 kWh
